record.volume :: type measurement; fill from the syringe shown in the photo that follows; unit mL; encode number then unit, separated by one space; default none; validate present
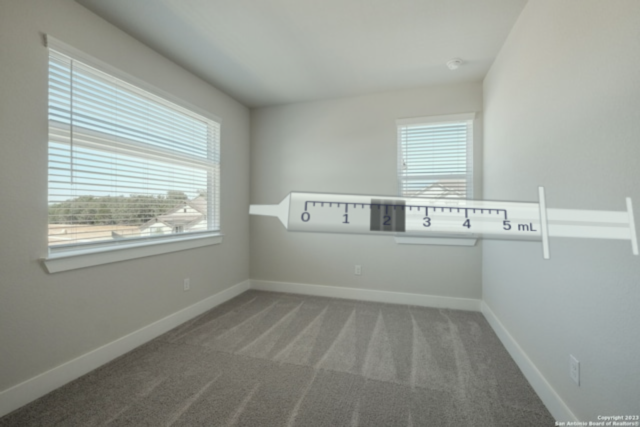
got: 1.6 mL
